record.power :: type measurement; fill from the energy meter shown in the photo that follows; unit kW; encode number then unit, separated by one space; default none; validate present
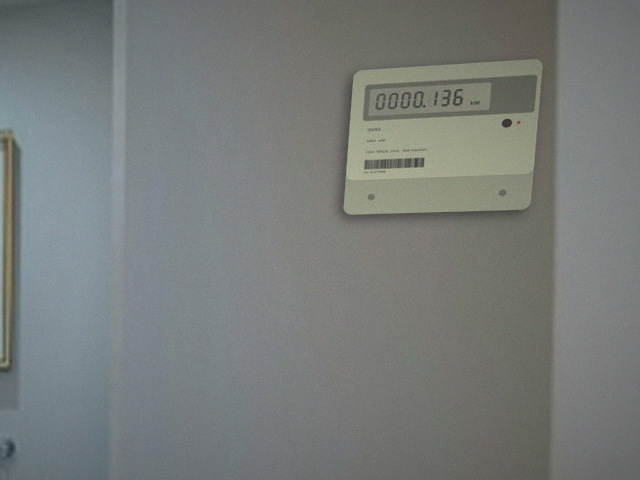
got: 0.136 kW
